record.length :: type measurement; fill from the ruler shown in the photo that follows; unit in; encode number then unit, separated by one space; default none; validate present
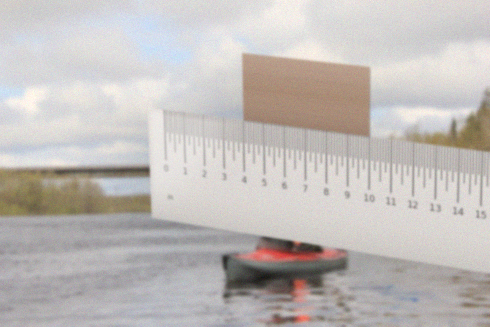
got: 6 in
